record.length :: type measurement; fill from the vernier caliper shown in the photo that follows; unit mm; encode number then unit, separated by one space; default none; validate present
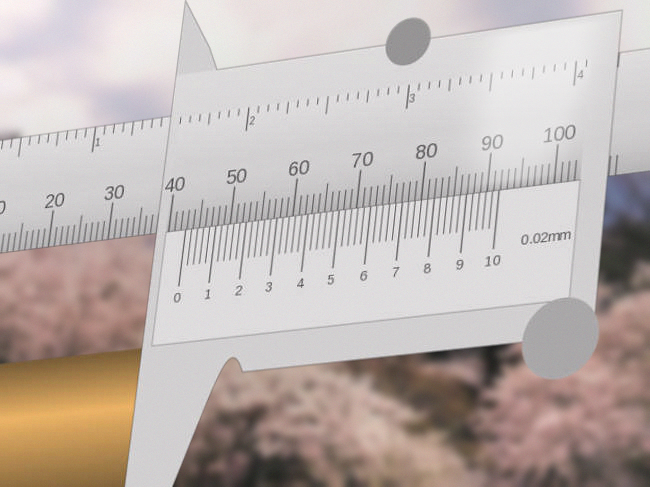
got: 42.8 mm
